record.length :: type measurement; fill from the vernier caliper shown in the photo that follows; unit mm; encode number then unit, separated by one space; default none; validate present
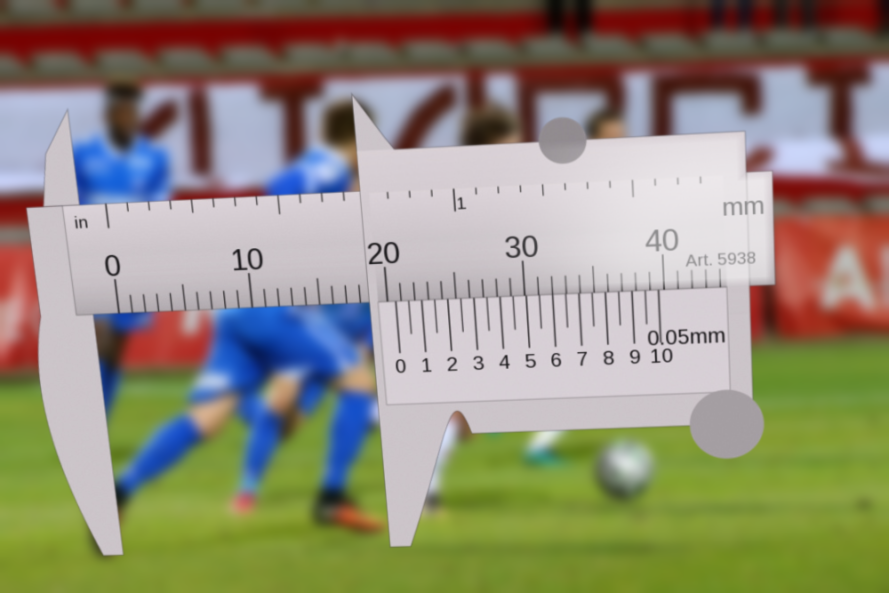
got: 20.6 mm
